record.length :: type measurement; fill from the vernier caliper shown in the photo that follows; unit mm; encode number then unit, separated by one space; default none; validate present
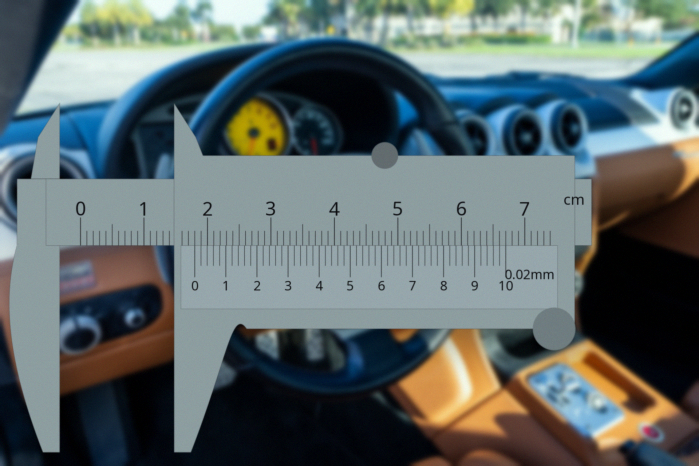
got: 18.0 mm
